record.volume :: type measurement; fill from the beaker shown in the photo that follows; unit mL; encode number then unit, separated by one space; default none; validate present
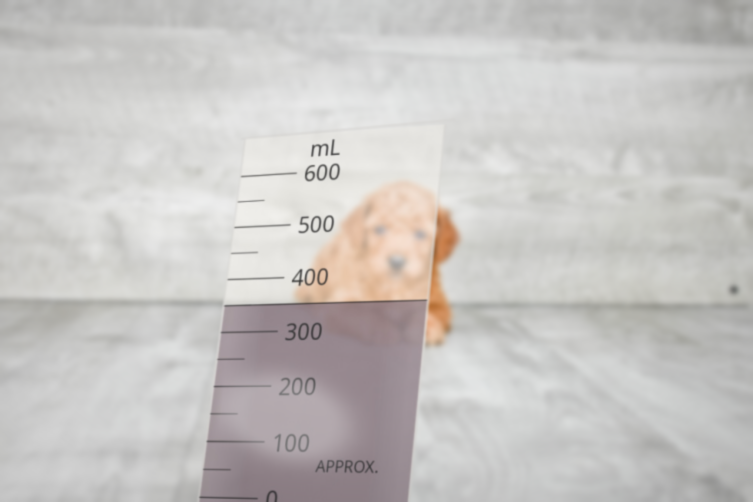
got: 350 mL
